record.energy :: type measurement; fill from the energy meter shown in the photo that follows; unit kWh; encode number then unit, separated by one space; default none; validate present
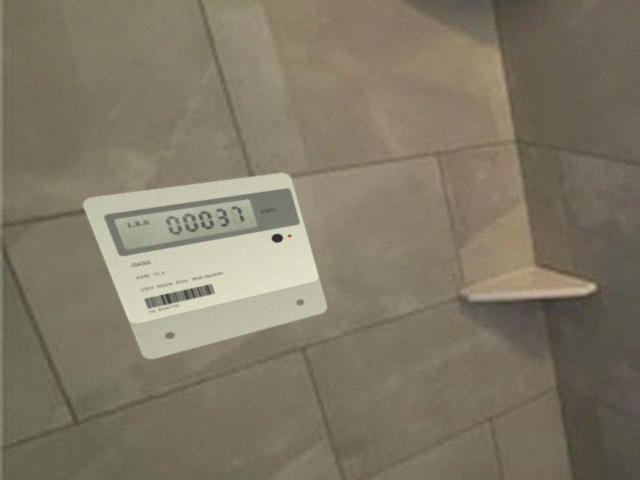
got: 37 kWh
